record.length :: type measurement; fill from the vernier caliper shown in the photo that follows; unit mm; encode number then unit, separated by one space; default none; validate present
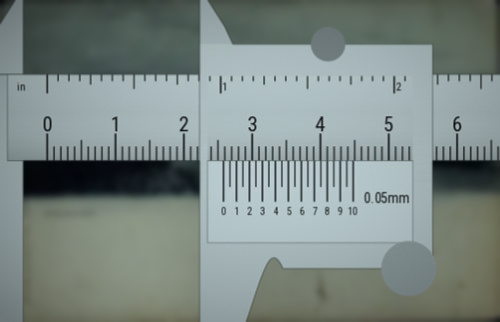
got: 25.8 mm
